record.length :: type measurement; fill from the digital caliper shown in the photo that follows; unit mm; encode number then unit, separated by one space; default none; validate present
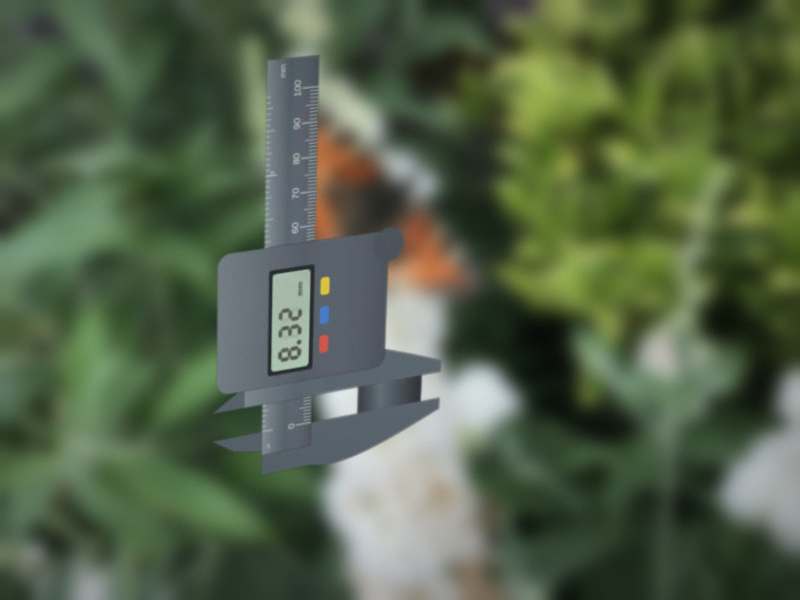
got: 8.32 mm
